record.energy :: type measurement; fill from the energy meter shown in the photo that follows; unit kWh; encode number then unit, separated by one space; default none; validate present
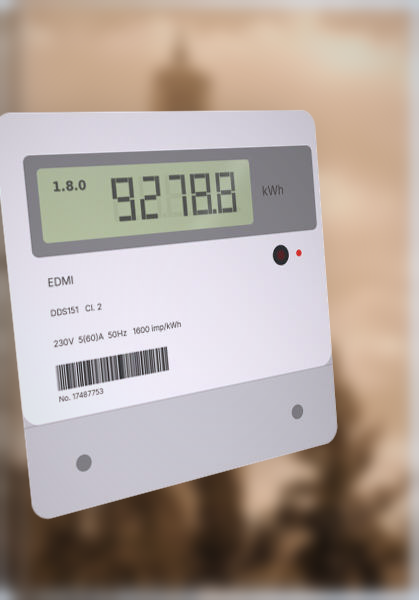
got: 9278.8 kWh
